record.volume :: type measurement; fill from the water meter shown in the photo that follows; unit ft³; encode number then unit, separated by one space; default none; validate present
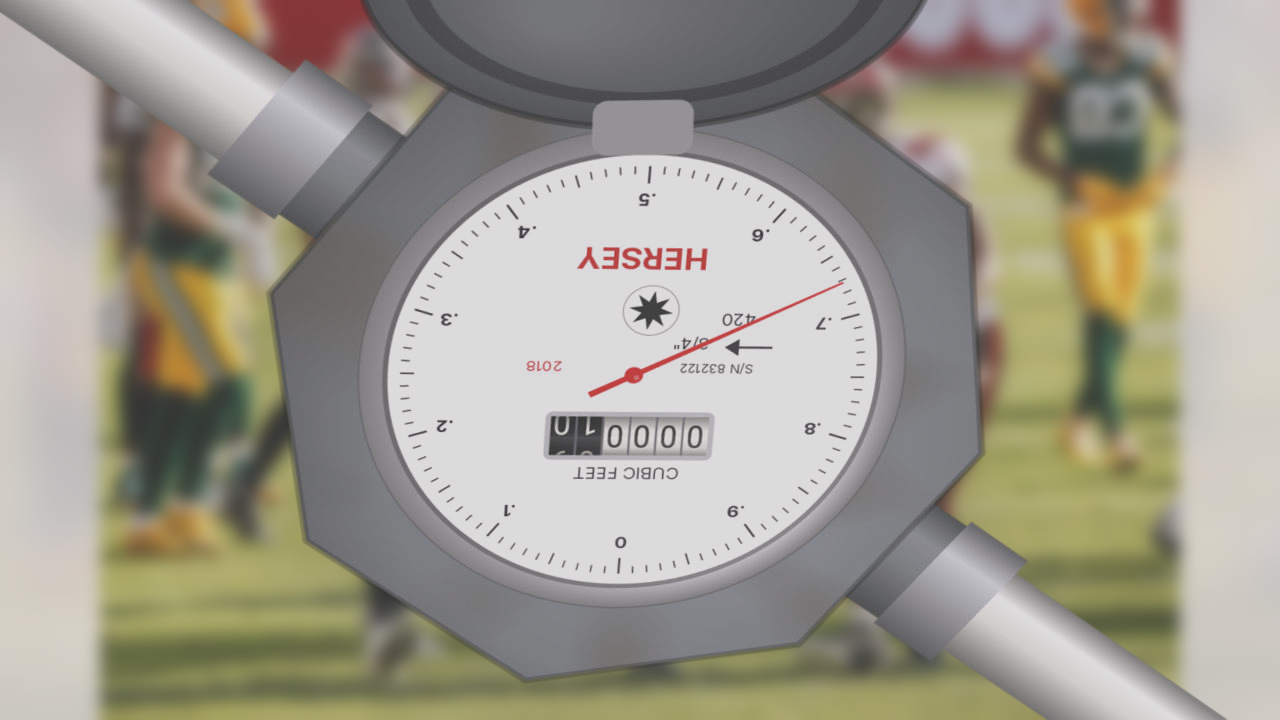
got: 9.67 ft³
